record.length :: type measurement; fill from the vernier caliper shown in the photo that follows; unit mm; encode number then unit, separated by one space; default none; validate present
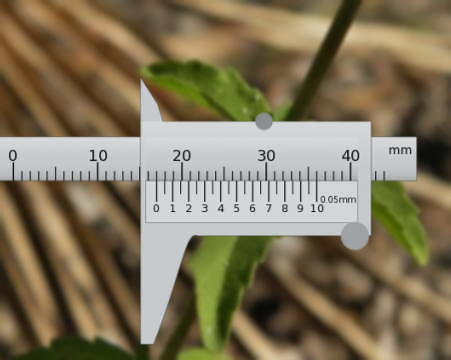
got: 17.0 mm
